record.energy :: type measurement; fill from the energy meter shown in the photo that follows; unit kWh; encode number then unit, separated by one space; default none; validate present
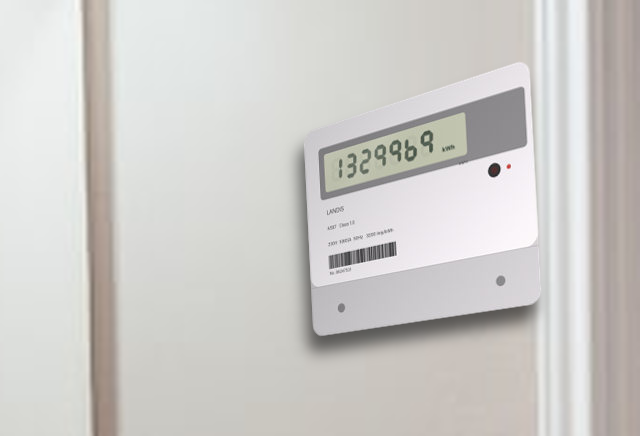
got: 1329969 kWh
